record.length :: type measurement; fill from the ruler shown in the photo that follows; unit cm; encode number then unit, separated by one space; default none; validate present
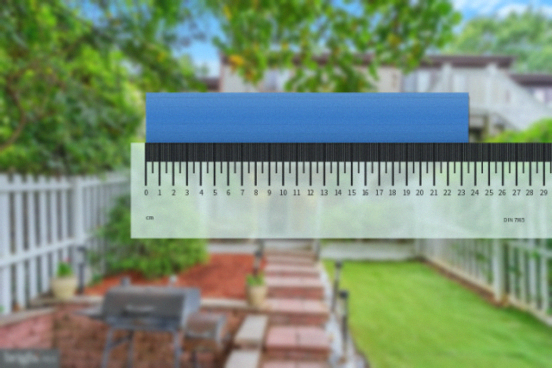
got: 23.5 cm
